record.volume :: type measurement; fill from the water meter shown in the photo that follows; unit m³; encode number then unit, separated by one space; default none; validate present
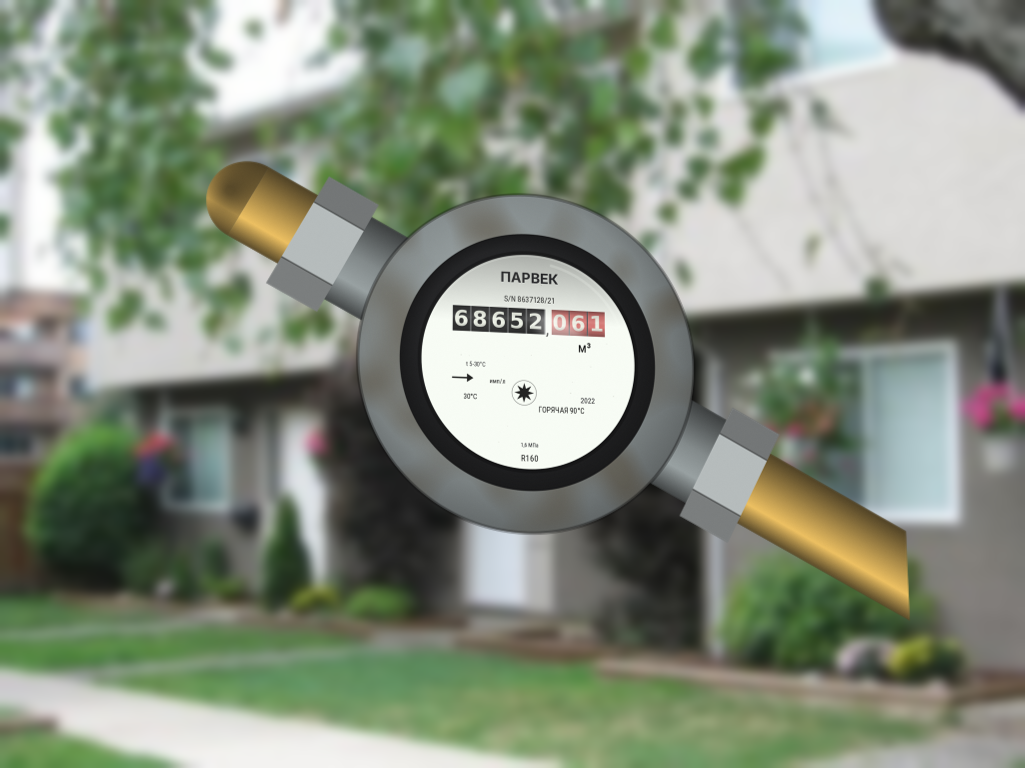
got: 68652.061 m³
